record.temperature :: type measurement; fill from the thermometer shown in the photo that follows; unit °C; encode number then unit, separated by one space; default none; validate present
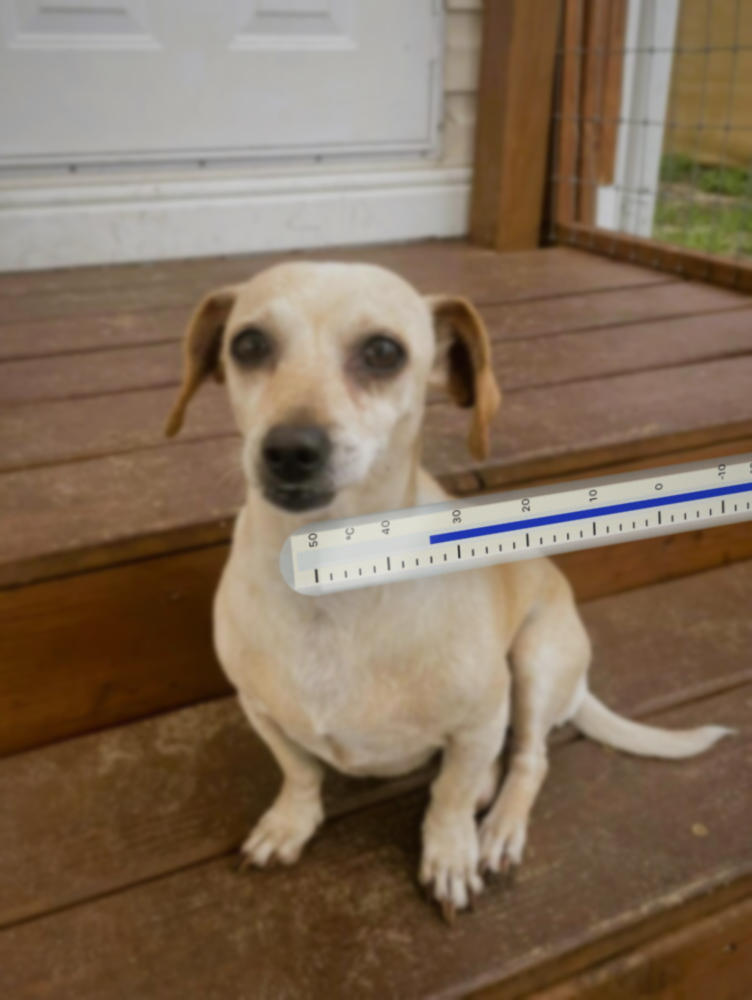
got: 34 °C
